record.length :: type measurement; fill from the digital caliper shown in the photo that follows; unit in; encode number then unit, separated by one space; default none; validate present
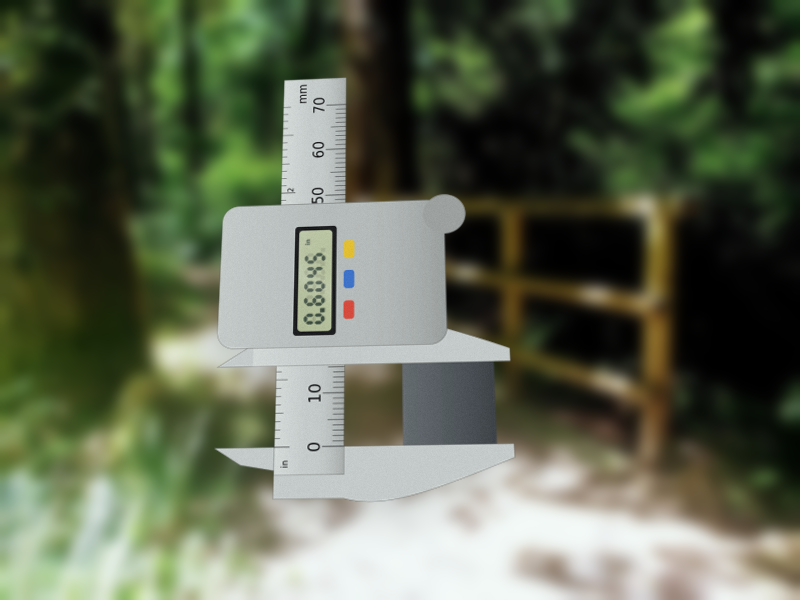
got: 0.6045 in
